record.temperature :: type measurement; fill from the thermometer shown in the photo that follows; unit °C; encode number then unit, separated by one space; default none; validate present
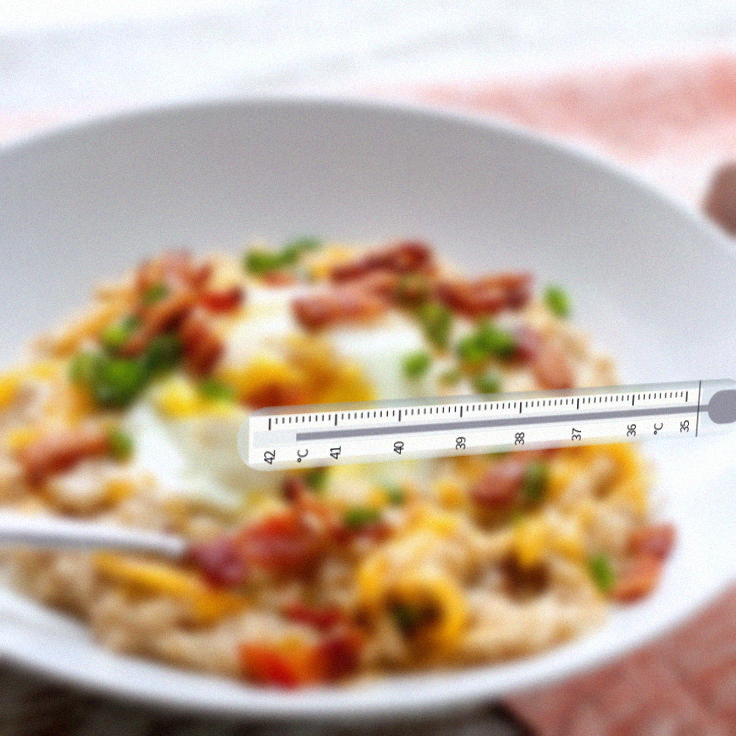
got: 41.6 °C
